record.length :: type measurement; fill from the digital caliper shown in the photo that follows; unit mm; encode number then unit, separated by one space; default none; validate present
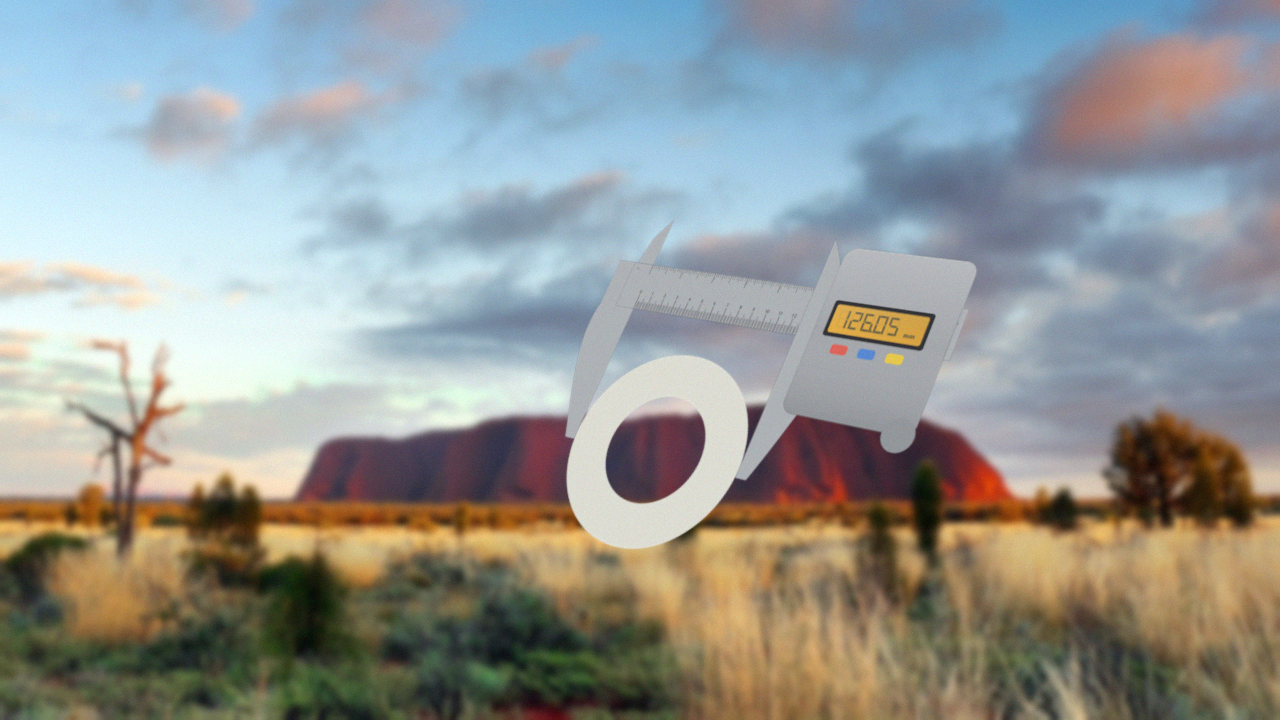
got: 126.05 mm
